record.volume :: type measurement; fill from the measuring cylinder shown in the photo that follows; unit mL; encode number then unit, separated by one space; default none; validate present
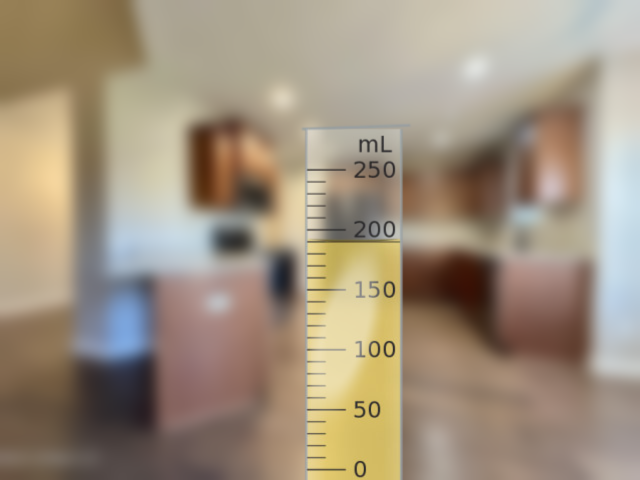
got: 190 mL
